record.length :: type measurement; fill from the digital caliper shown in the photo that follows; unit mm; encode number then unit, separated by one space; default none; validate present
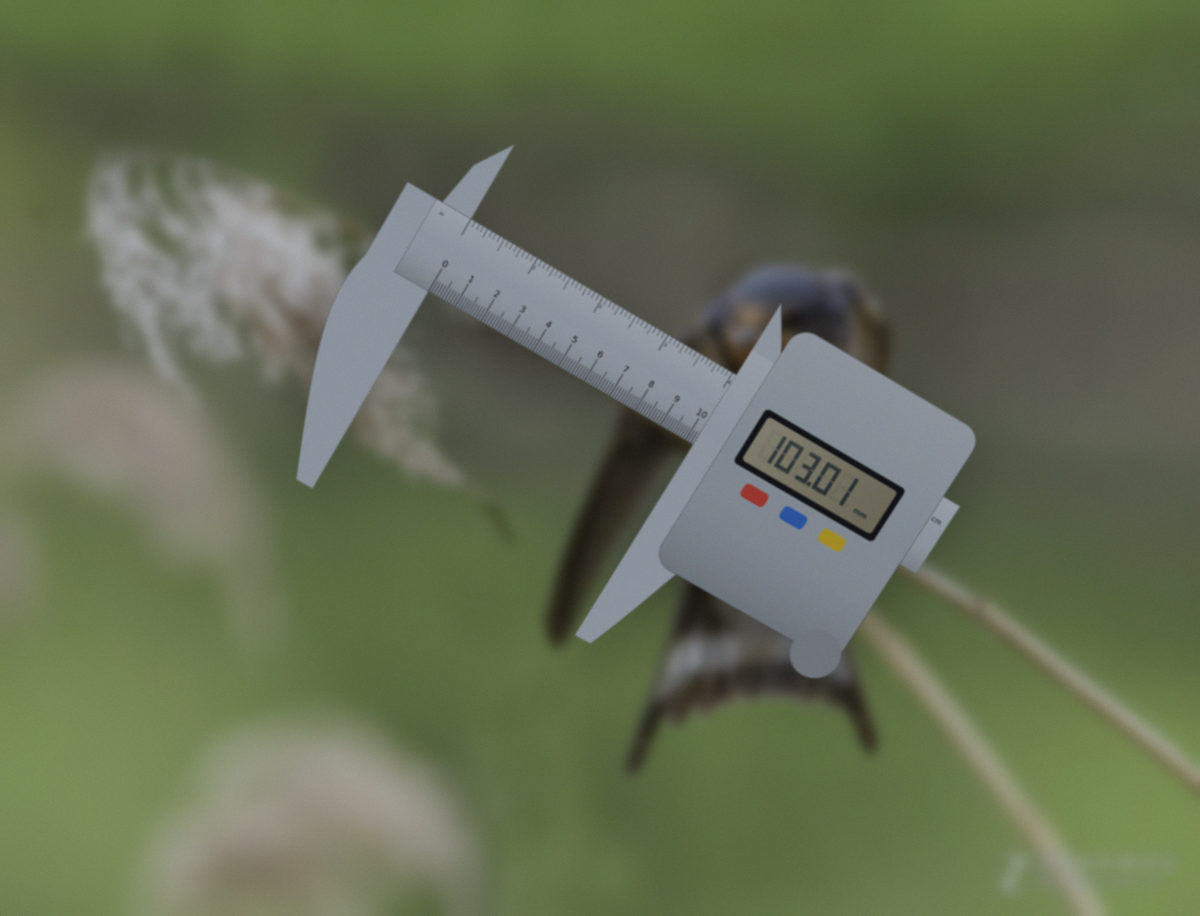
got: 103.01 mm
